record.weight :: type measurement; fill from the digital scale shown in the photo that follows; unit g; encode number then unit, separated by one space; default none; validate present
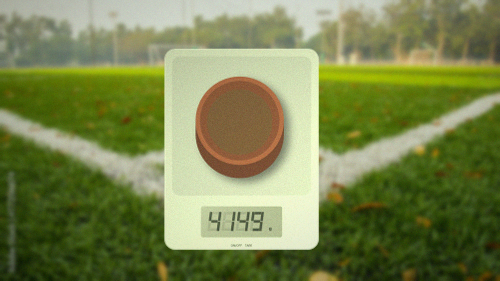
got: 4149 g
